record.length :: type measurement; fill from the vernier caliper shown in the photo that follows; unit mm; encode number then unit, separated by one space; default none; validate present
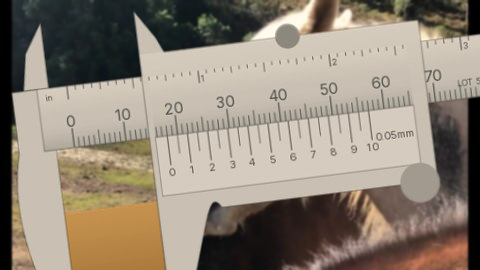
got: 18.0 mm
